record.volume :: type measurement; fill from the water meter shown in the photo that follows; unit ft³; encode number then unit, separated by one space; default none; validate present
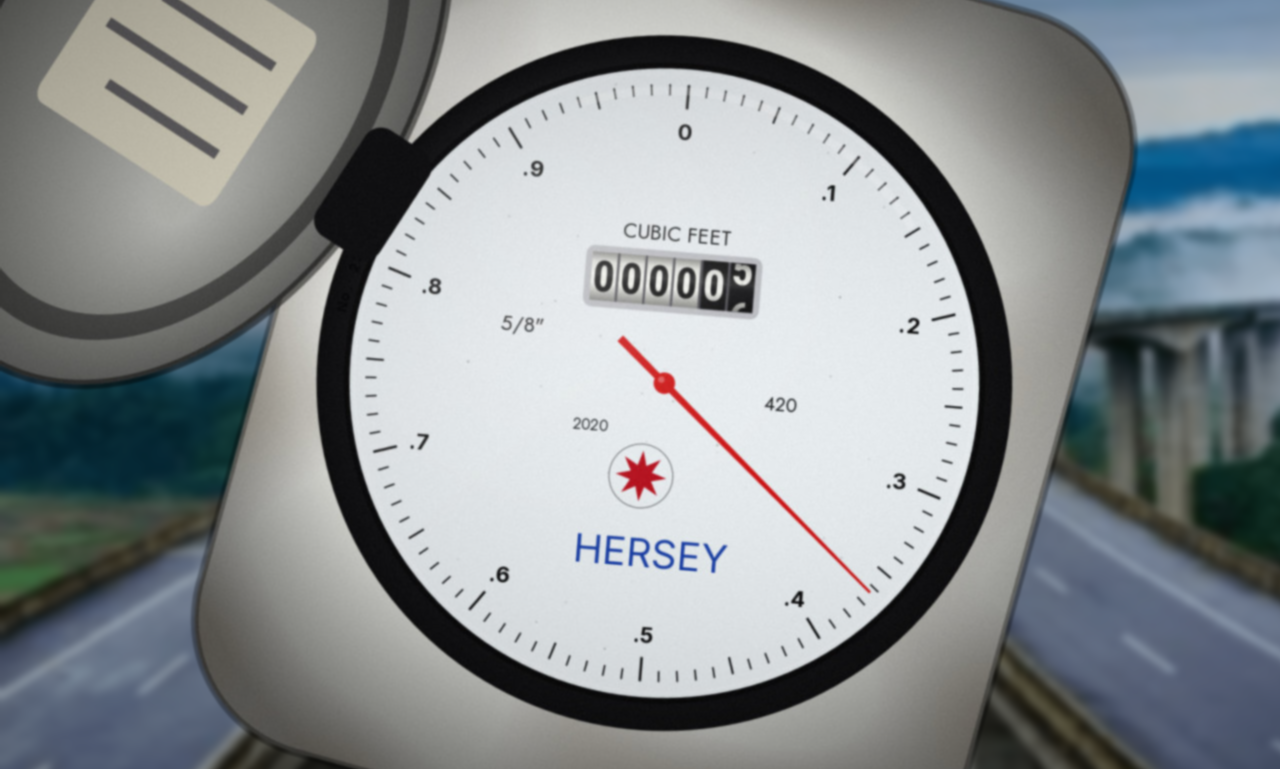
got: 5.36 ft³
